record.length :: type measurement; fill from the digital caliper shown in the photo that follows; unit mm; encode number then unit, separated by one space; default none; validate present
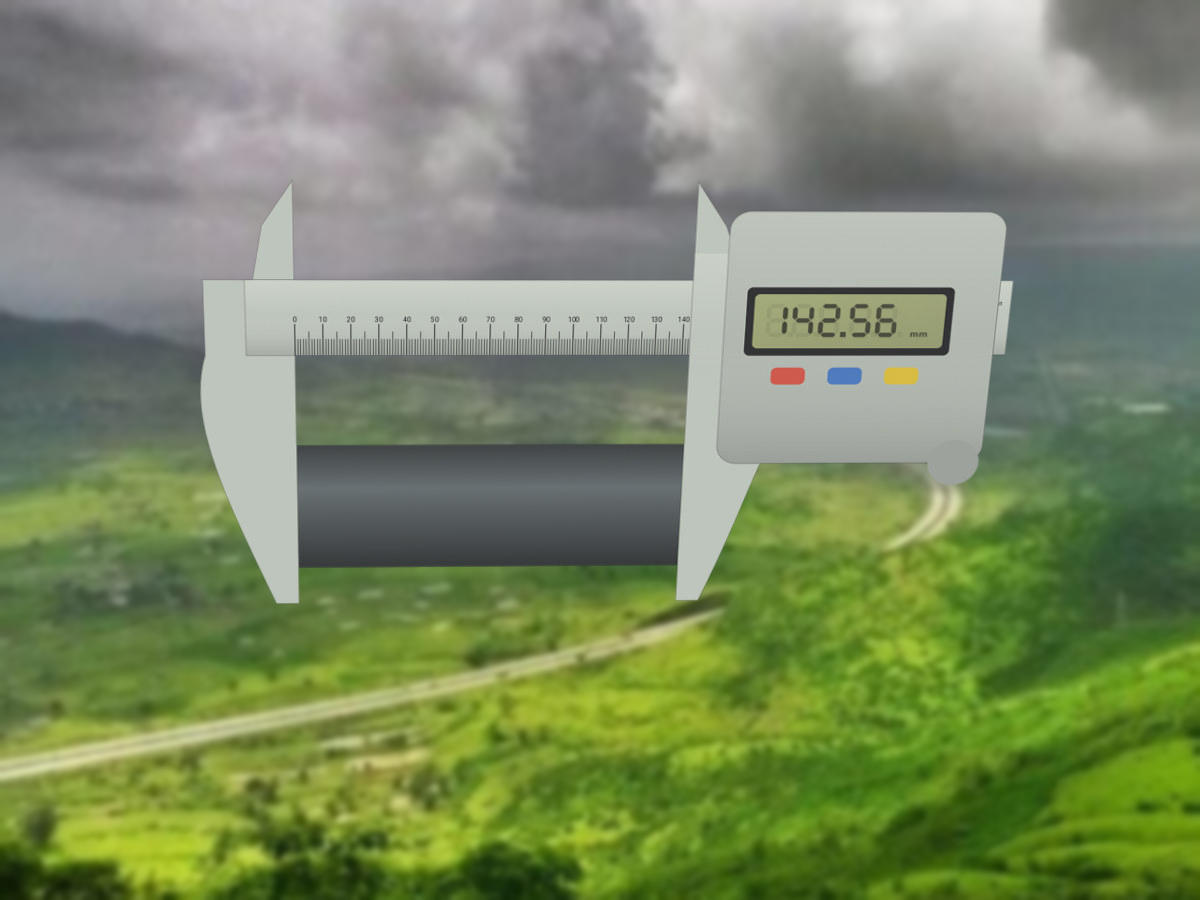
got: 142.56 mm
